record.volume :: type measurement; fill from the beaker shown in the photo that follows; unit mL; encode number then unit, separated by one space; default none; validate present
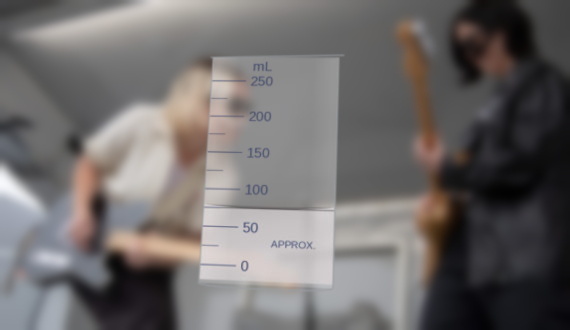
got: 75 mL
